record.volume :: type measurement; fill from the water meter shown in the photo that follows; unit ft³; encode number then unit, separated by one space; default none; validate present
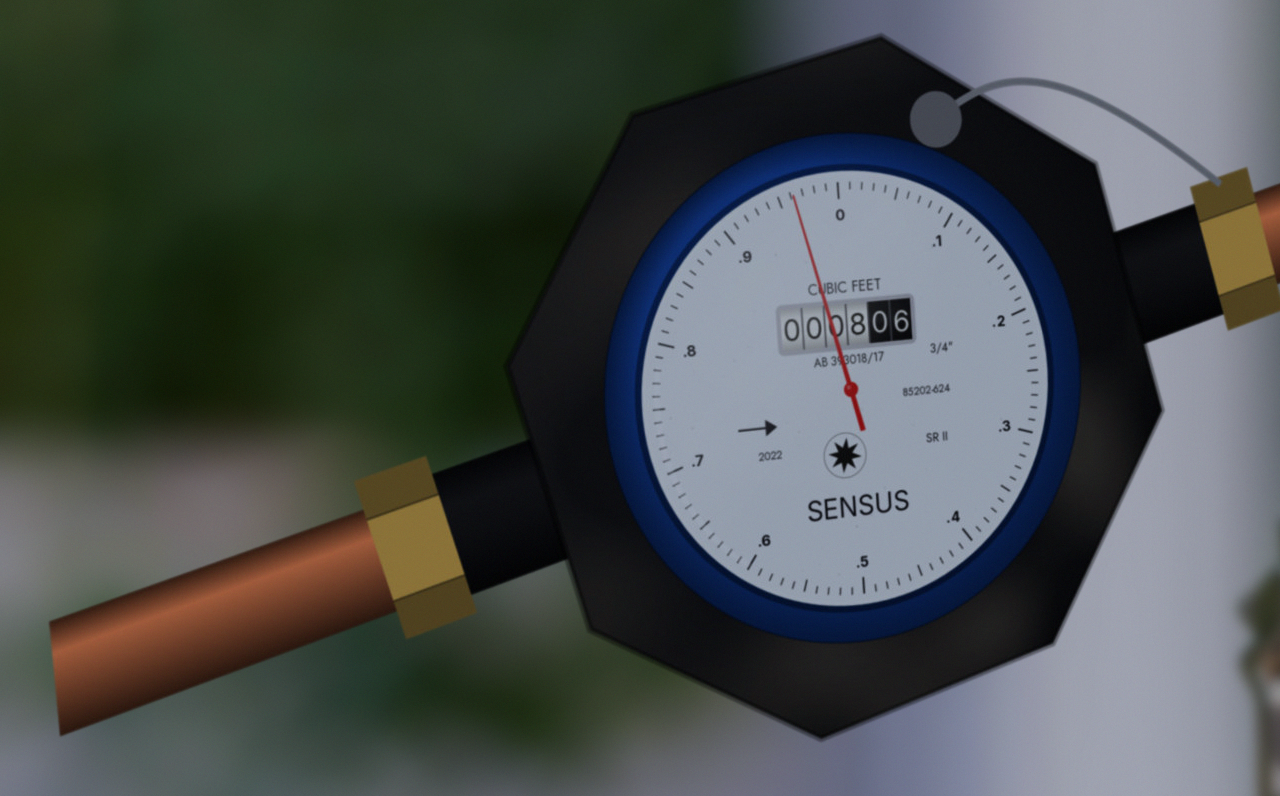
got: 805.96 ft³
